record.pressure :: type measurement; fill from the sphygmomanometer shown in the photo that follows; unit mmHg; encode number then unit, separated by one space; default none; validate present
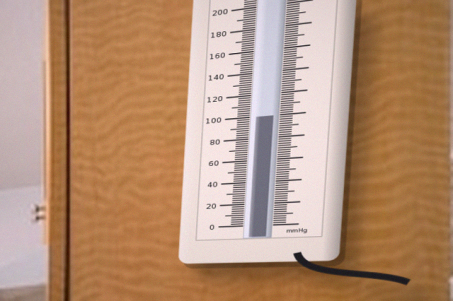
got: 100 mmHg
